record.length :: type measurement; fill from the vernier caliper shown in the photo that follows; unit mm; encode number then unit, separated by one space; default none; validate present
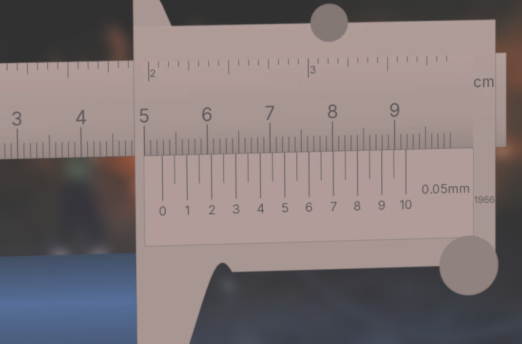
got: 52.8 mm
